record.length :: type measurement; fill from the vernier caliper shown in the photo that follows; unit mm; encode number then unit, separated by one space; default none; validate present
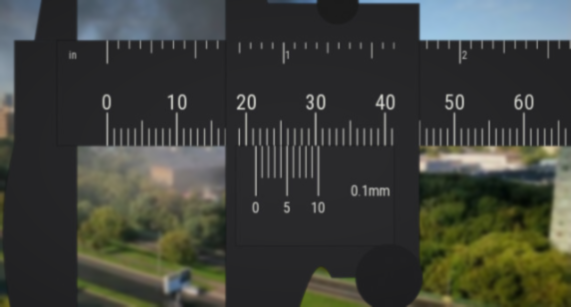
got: 21.4 mm
